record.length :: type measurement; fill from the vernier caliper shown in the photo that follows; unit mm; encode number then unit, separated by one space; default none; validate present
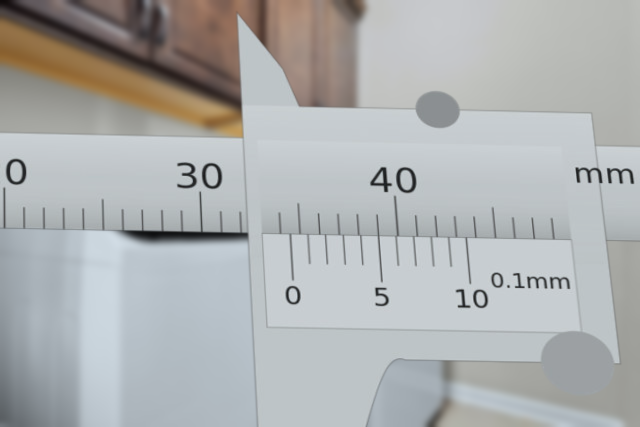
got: 34.5 mm
